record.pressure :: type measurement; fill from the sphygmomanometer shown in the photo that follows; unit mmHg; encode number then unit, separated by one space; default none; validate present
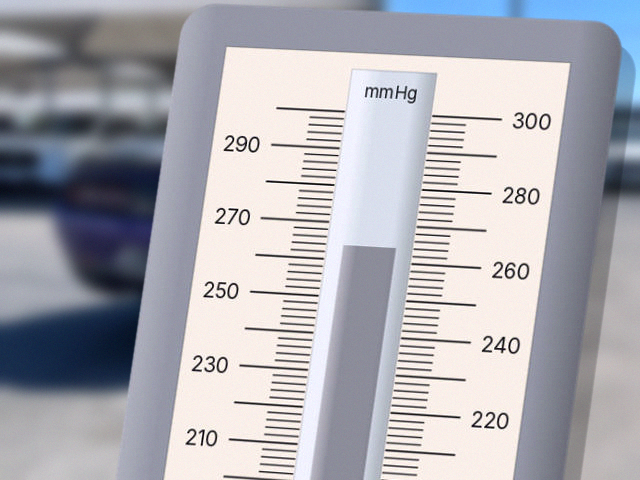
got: 264 mmHg
